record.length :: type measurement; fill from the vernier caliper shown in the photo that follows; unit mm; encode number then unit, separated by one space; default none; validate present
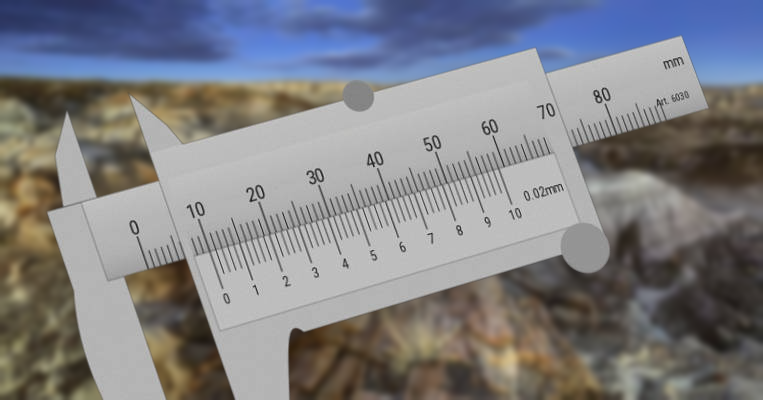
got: 10.0 mm
